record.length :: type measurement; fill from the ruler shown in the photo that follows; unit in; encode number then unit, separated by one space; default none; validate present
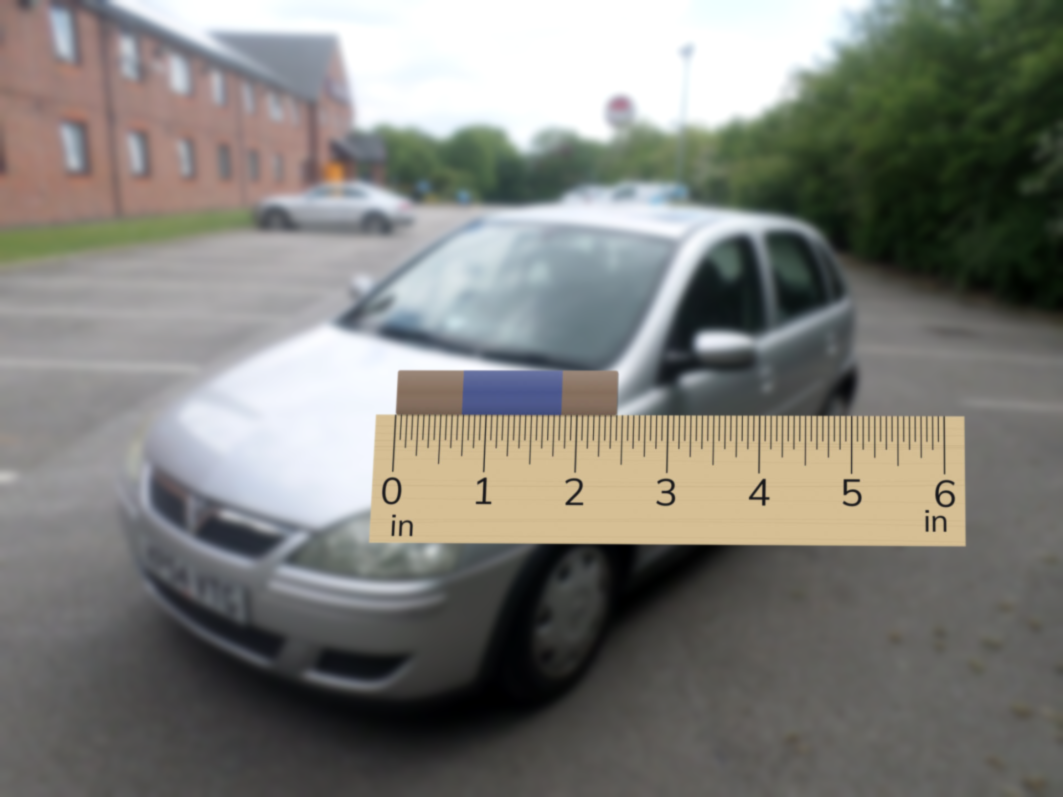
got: 2.4375 in
